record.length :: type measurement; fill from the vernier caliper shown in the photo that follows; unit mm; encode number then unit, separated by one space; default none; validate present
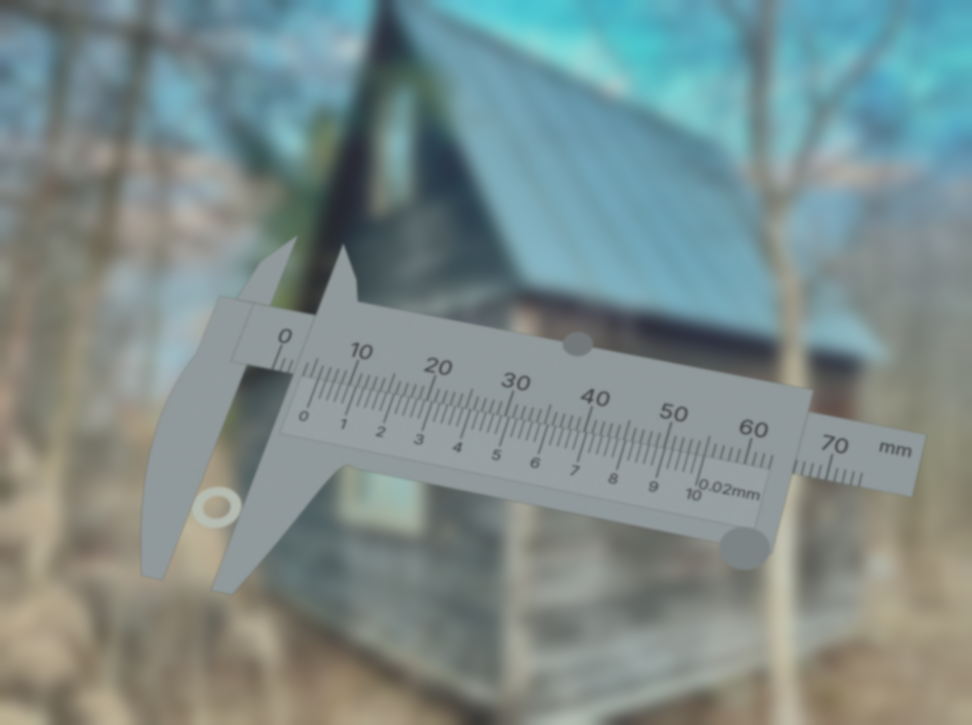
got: 6.0 mm
